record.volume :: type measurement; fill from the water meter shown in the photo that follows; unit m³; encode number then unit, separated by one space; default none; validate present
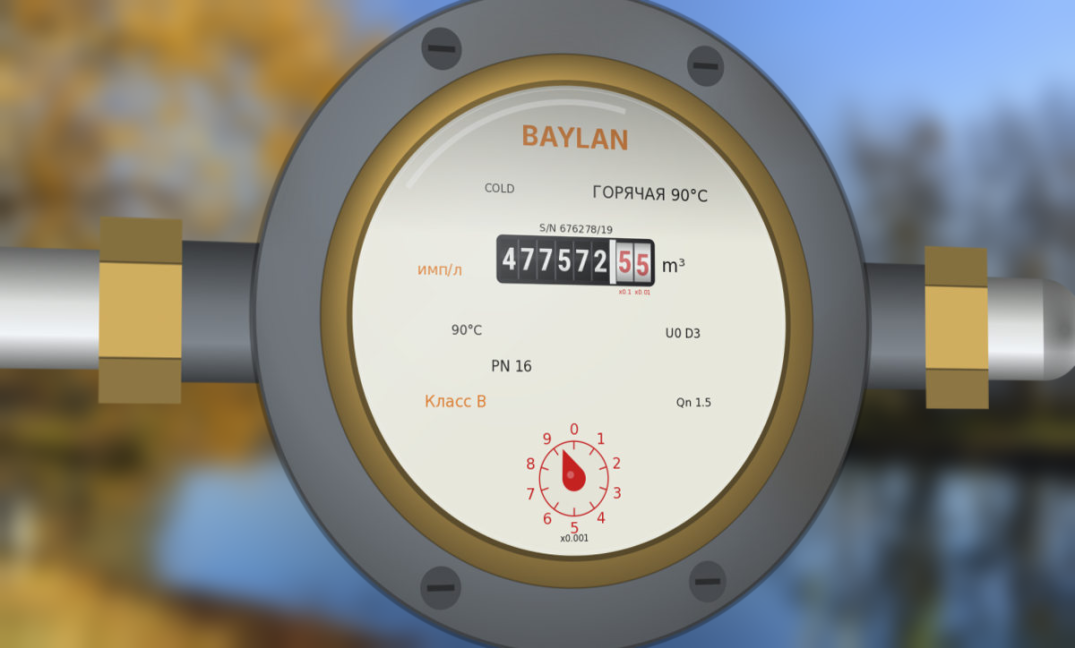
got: 477572.549 m³
